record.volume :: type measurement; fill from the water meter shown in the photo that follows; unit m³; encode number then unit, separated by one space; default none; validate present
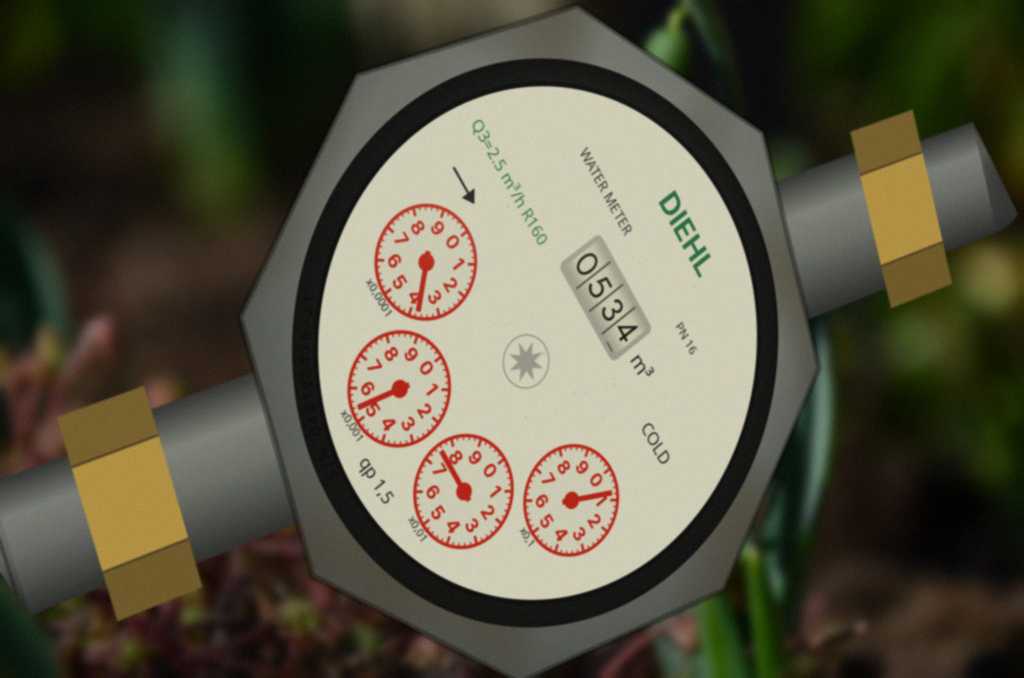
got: 534.0753 m³
